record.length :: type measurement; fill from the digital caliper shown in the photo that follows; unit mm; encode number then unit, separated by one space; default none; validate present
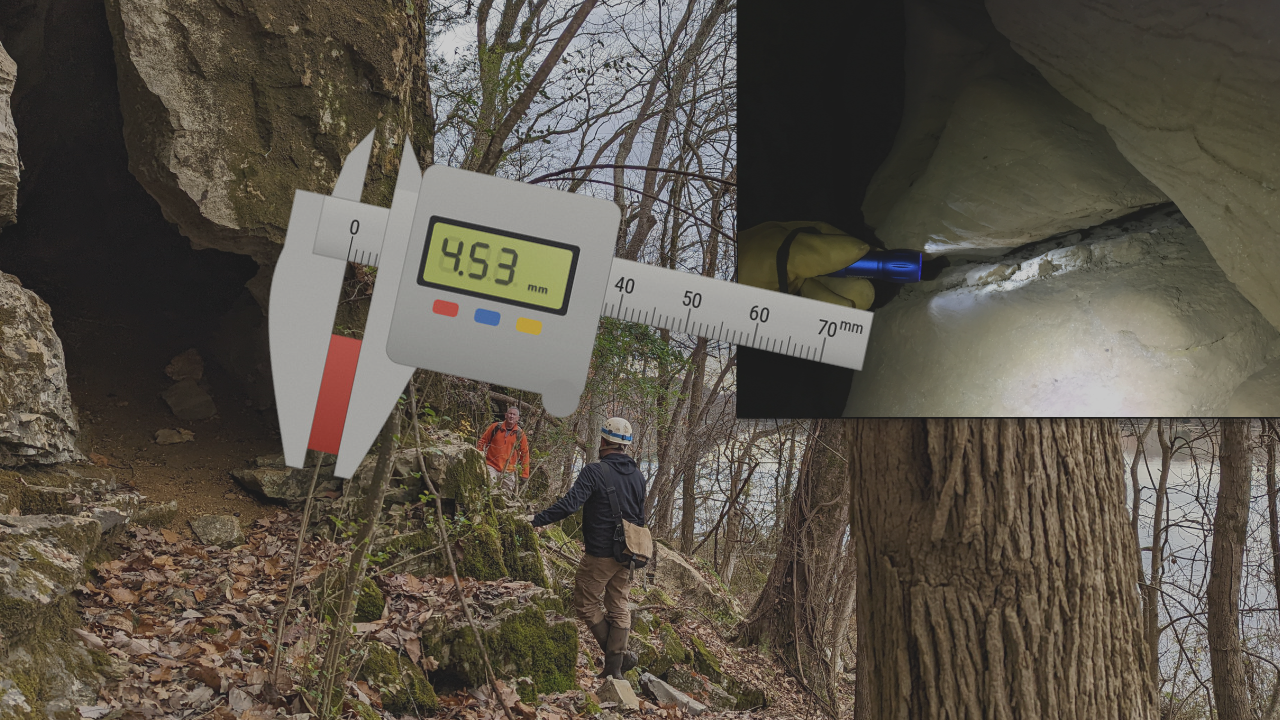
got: 4.53 mm
